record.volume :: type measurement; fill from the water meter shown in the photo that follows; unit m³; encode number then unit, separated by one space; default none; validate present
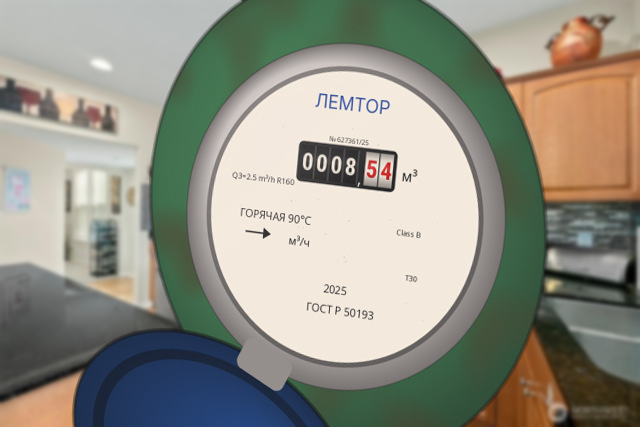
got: 8.54 m³
